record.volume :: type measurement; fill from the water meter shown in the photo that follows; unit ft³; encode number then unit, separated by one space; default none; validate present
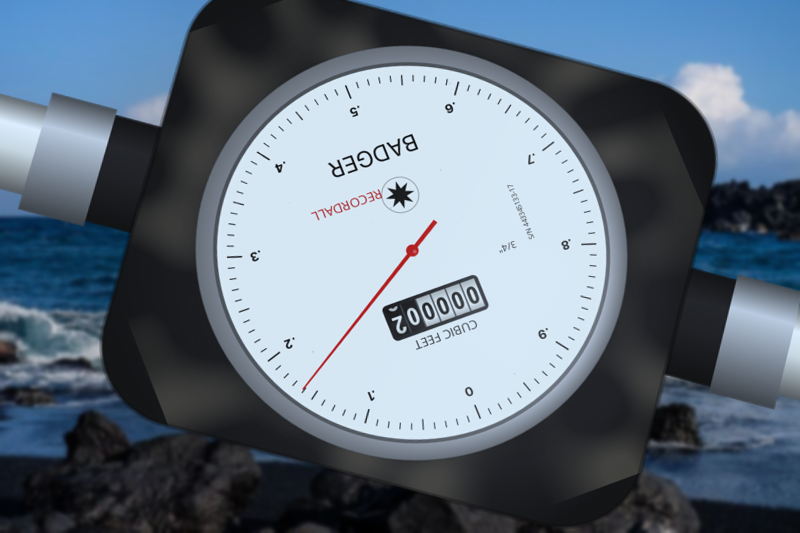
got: 2.16 ft³
